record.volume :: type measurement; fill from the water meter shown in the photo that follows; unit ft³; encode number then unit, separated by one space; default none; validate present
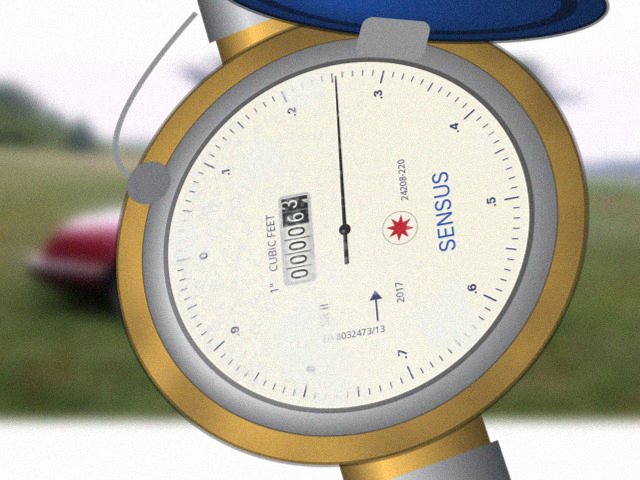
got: 63.25 ft³
